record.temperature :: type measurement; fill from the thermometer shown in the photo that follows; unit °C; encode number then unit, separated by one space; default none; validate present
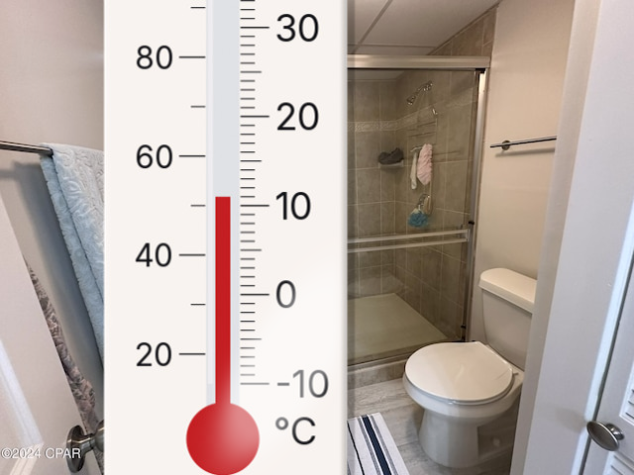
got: 11 °C
